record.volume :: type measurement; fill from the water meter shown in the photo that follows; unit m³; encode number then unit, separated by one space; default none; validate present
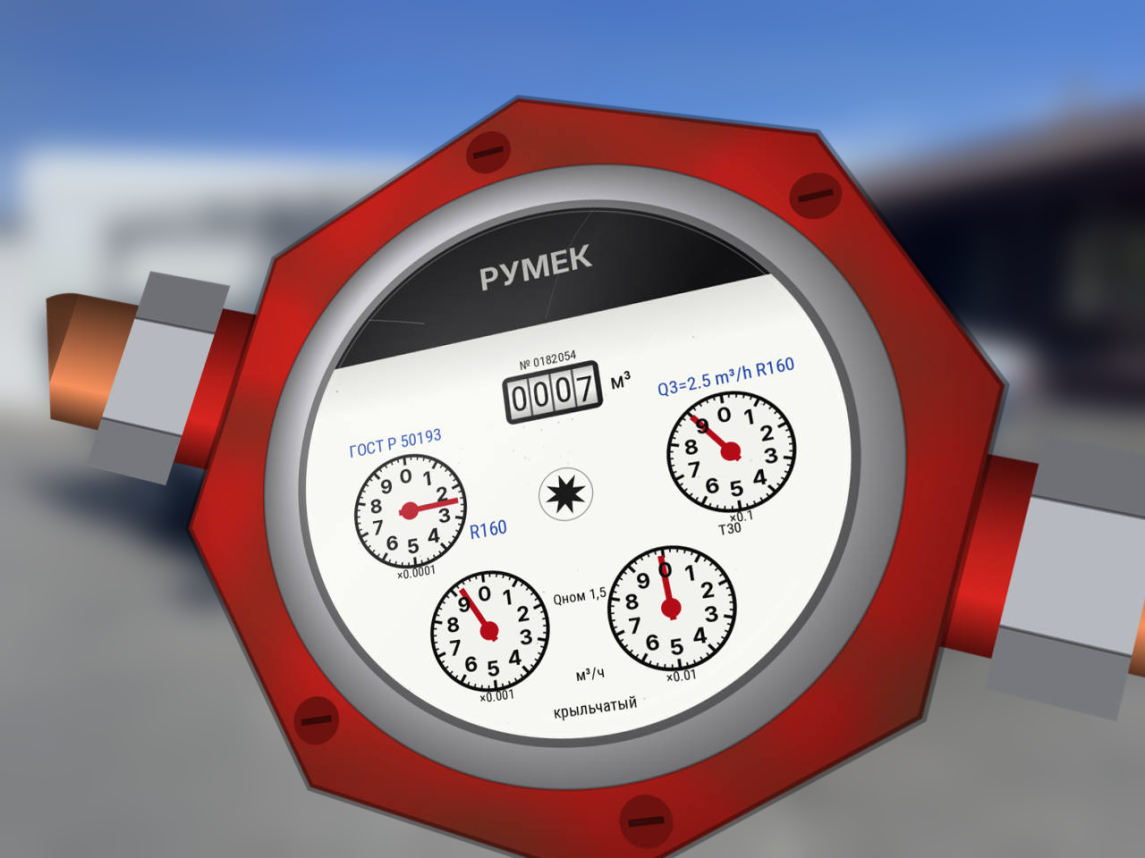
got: 6.8992 m³
